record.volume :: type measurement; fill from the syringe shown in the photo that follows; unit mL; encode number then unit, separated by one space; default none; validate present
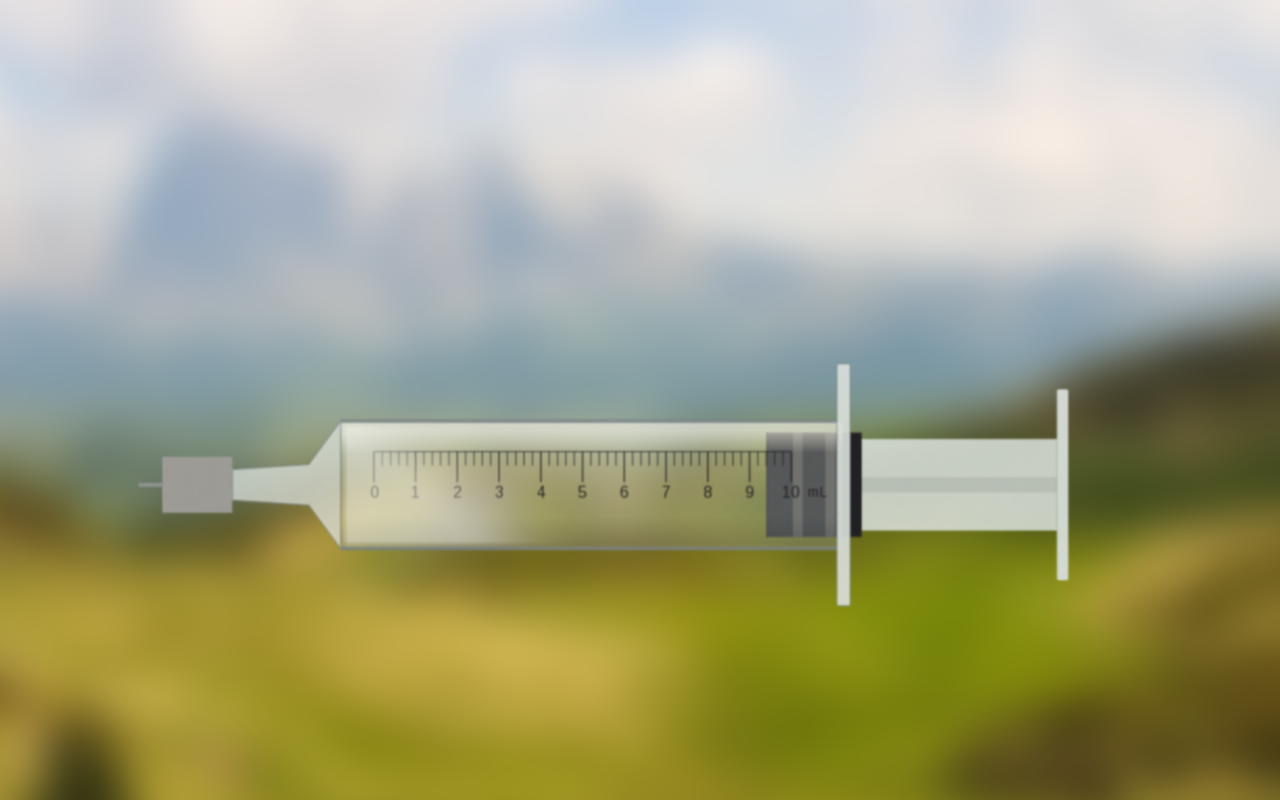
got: 9.4 mL
